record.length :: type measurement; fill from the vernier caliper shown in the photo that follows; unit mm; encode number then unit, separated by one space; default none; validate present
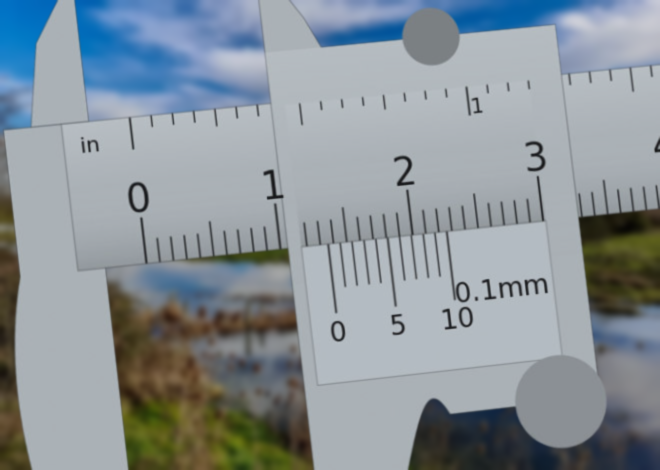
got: 13.6 mm
